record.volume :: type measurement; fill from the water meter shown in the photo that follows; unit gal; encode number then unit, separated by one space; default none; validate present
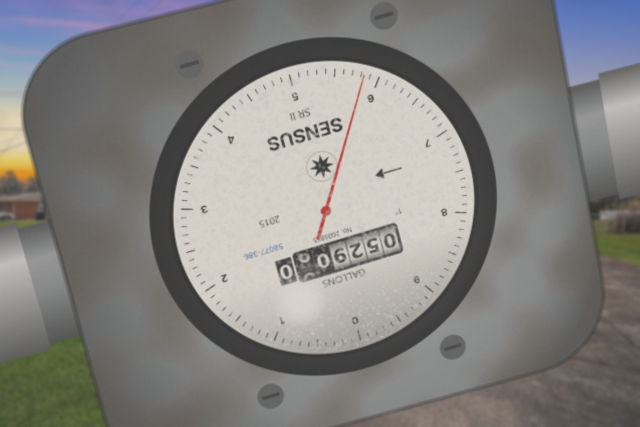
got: 529085.8 gal
